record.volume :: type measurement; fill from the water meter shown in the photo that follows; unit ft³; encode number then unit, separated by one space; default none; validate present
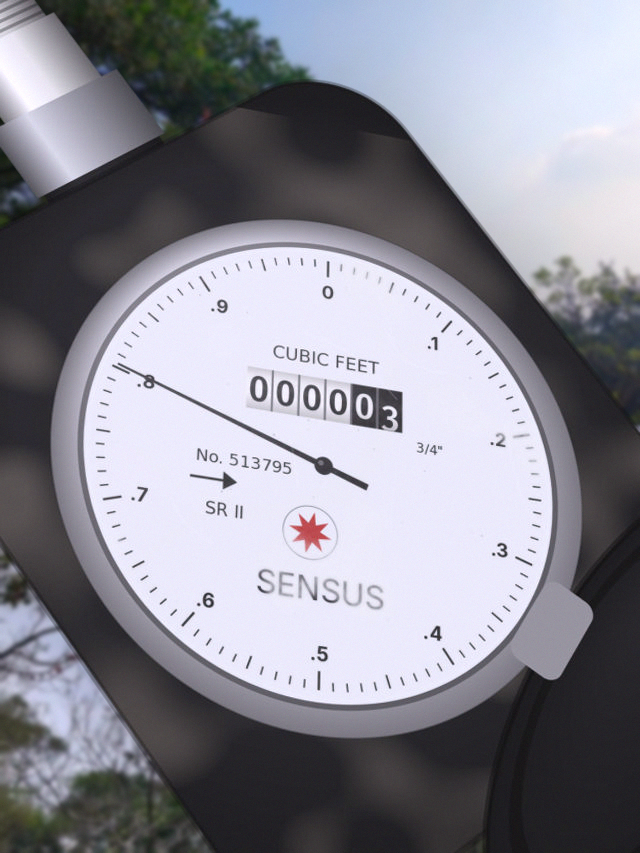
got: 2.80 ft³
